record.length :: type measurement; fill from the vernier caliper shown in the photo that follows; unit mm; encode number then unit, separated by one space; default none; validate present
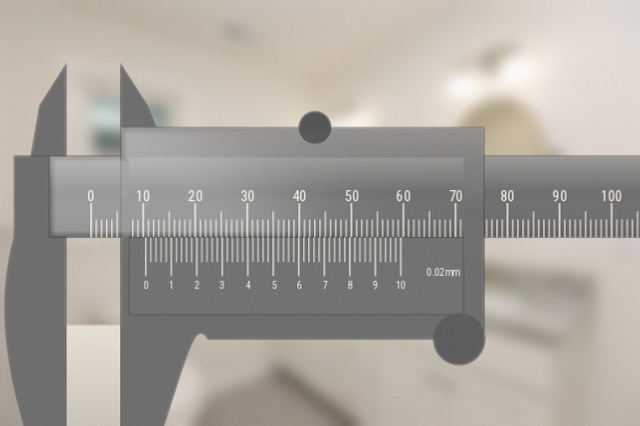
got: 10.5 mm
